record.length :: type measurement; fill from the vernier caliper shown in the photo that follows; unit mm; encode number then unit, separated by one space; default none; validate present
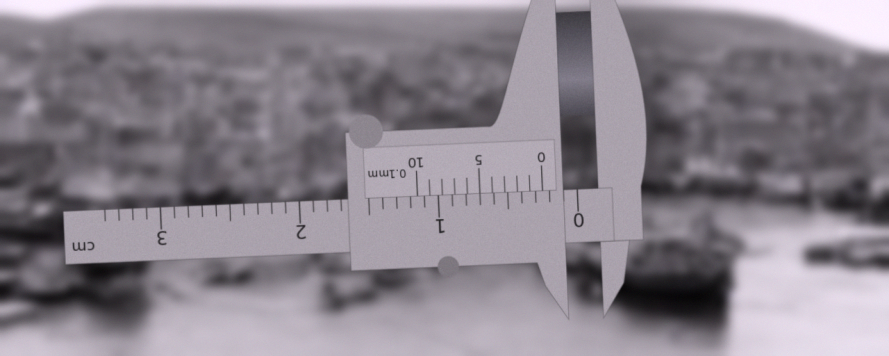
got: 2.5 mm
